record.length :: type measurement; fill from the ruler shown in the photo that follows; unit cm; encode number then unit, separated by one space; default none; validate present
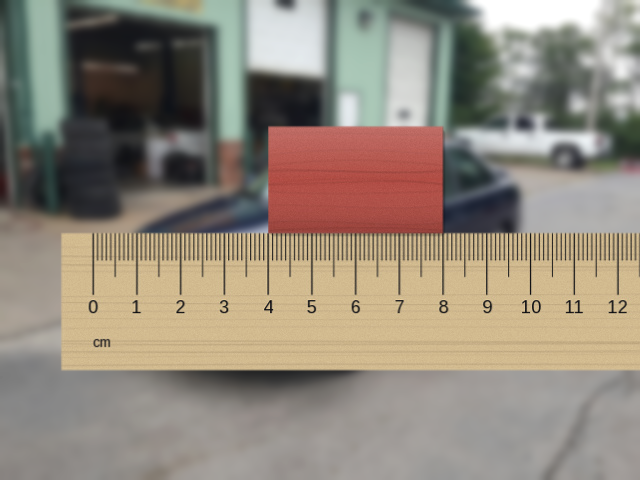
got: 4 cm
